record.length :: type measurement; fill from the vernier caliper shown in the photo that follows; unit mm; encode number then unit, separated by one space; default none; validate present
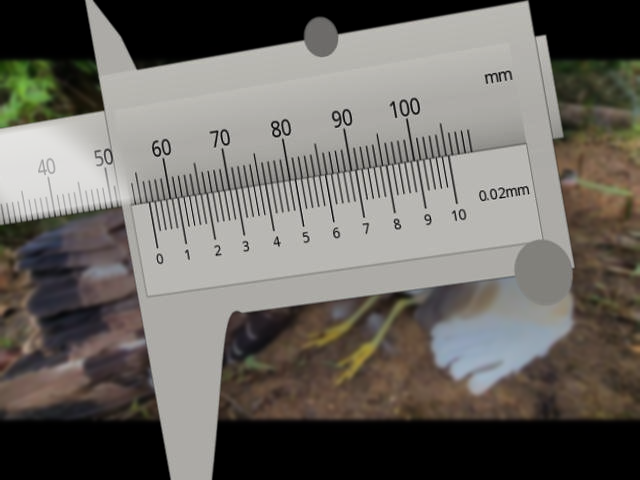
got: 56.4 mm
